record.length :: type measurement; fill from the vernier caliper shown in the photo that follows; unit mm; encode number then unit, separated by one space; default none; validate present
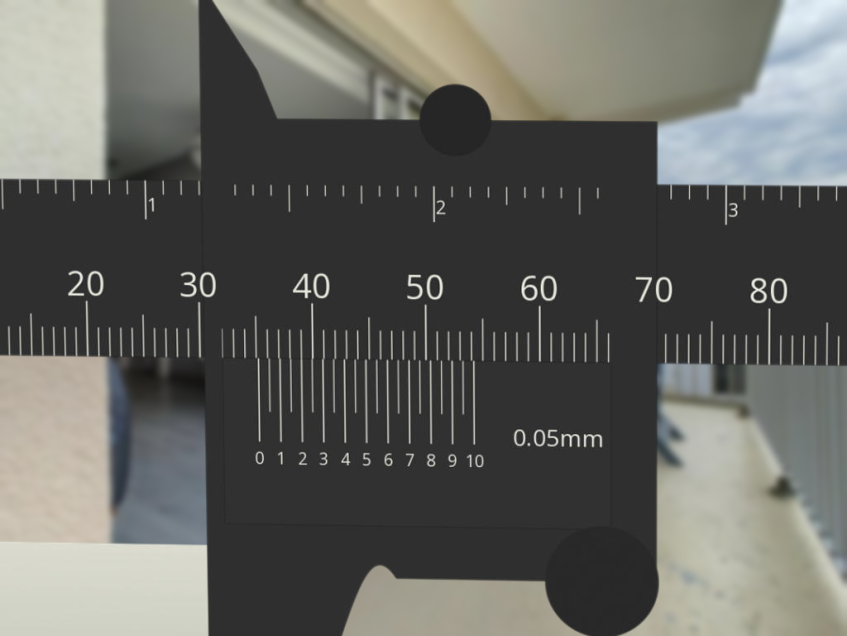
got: 35.2 mm
